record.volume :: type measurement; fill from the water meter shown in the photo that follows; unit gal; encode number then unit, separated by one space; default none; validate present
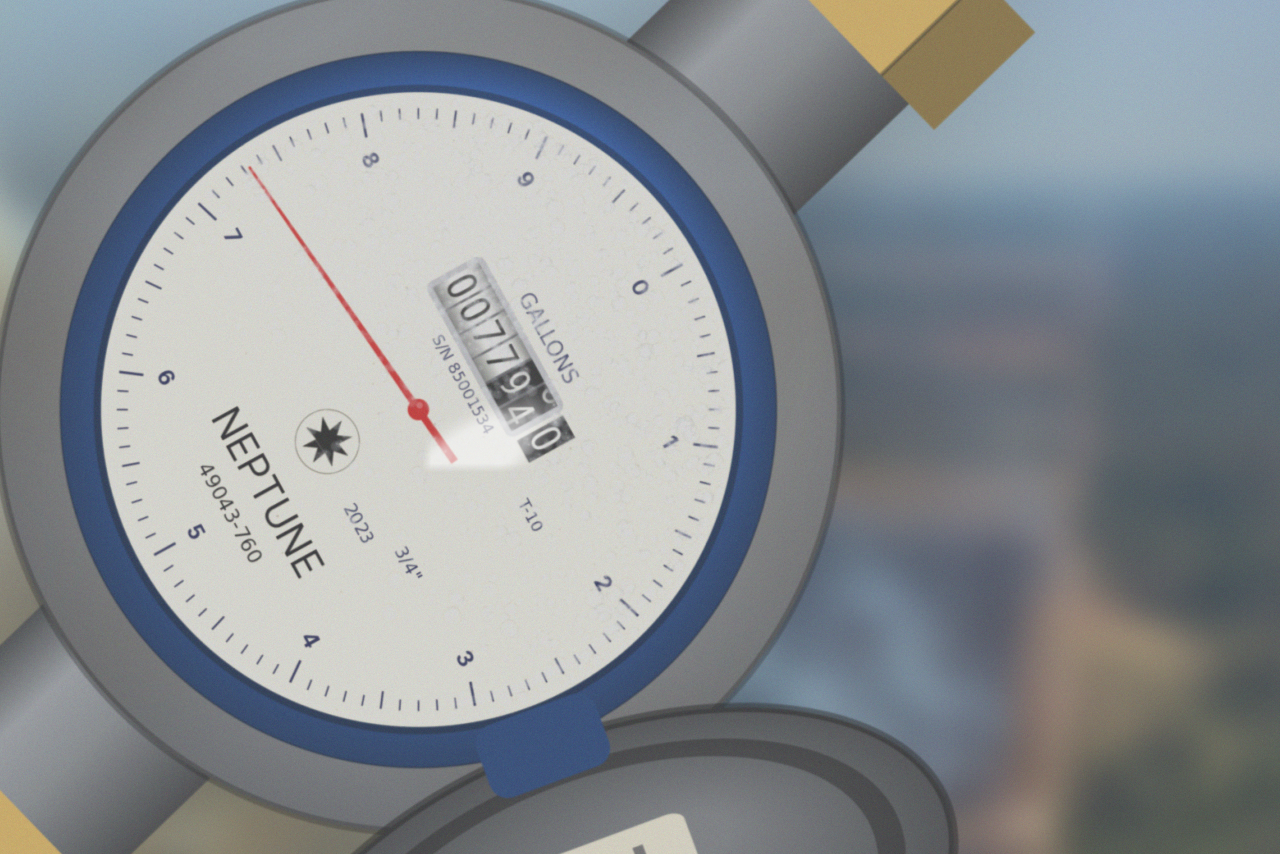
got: 77937.3 gal
